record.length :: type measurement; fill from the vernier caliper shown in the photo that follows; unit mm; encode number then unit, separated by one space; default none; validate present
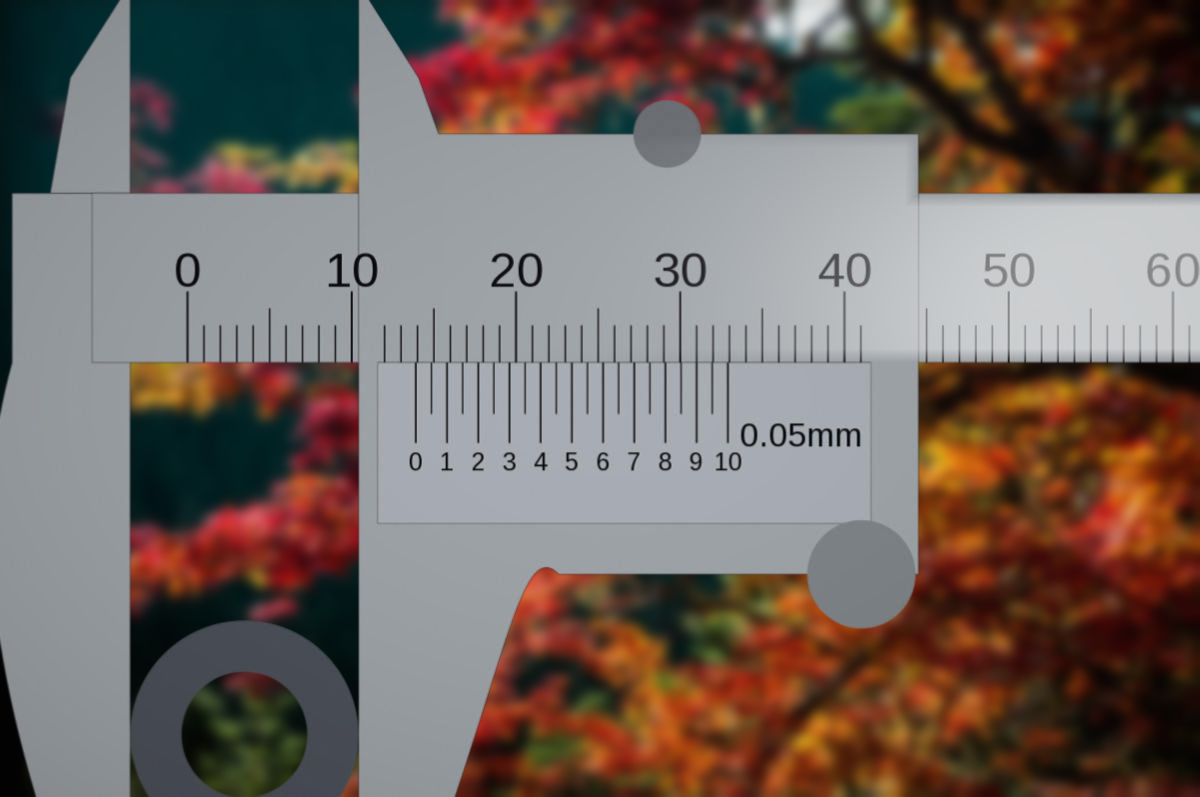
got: 13.9 mm
